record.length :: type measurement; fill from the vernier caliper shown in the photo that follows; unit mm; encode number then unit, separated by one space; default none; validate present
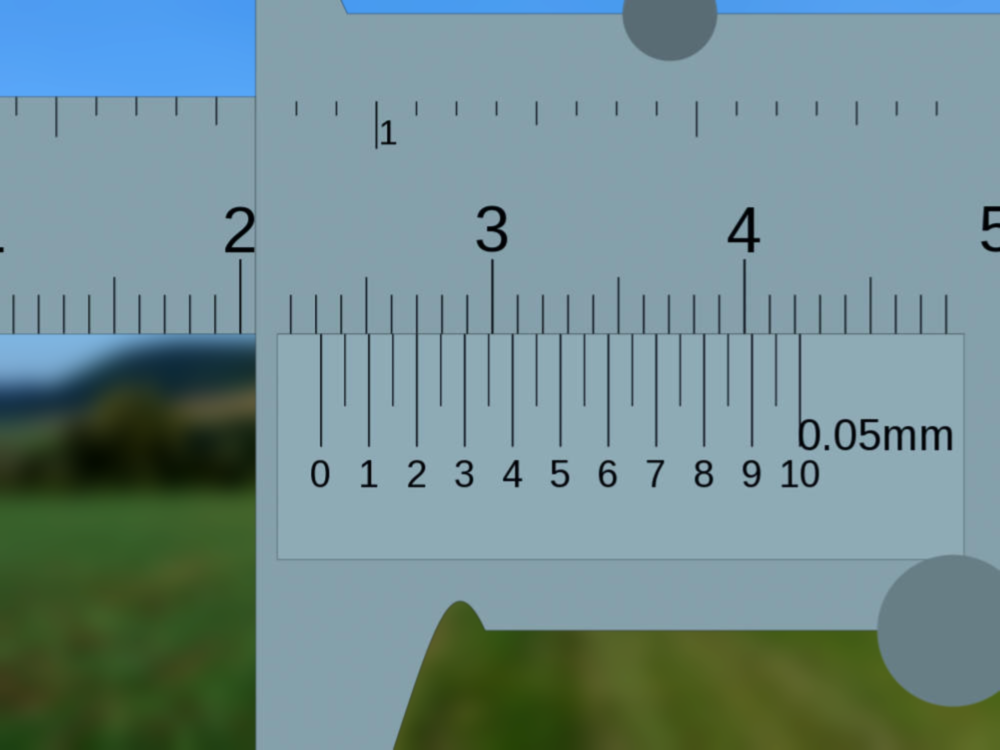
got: 23.2 mm
